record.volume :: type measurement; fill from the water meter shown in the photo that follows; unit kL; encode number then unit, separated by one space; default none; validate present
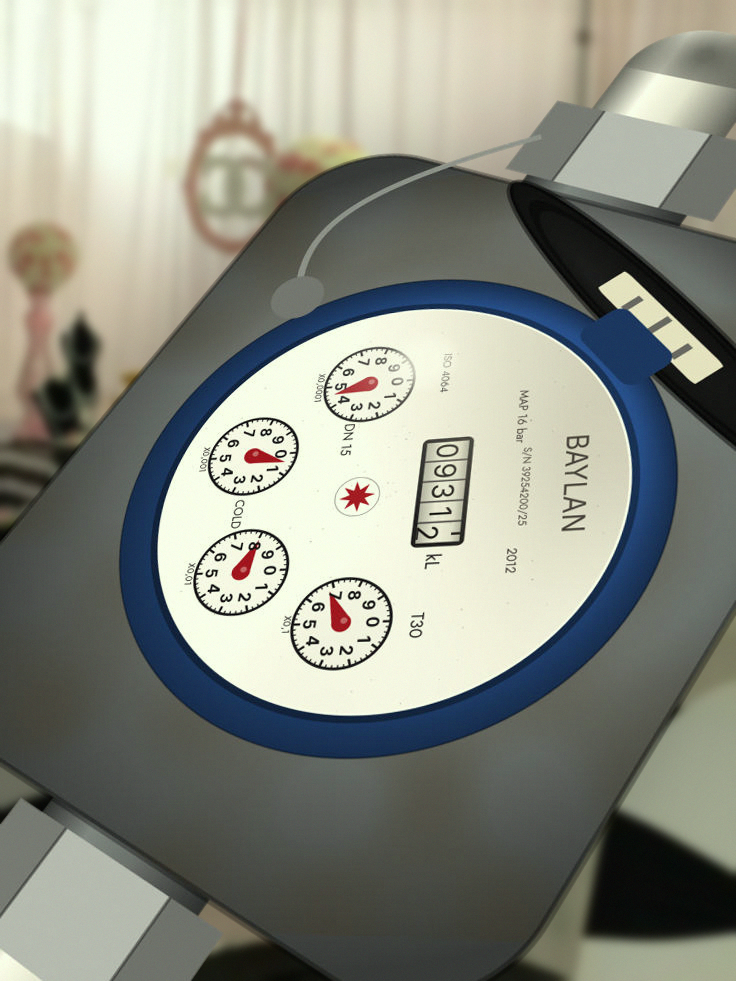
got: 9311.6804 kL
